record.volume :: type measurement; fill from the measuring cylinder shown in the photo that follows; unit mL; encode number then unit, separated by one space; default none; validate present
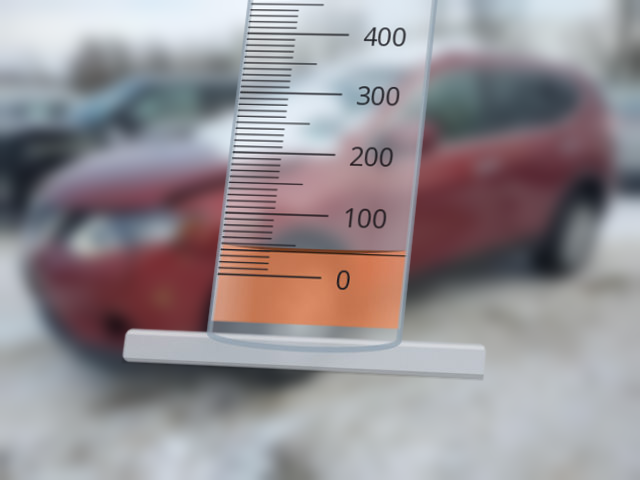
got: 40 mL
